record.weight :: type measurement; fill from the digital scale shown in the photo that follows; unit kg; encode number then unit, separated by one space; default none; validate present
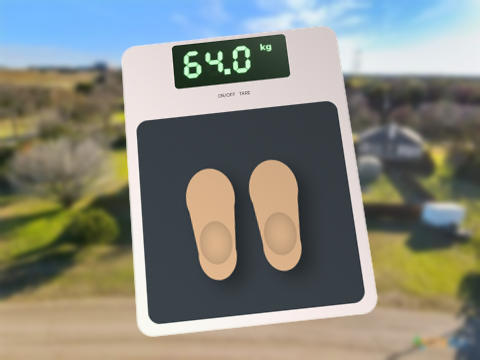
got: 64.0 kg
